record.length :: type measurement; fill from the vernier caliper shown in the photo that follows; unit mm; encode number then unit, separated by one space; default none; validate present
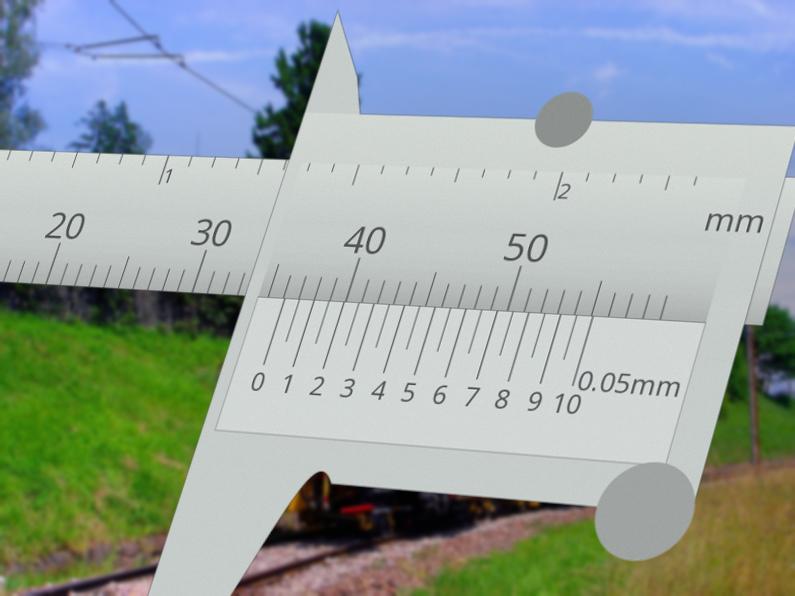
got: 36.1 mm
